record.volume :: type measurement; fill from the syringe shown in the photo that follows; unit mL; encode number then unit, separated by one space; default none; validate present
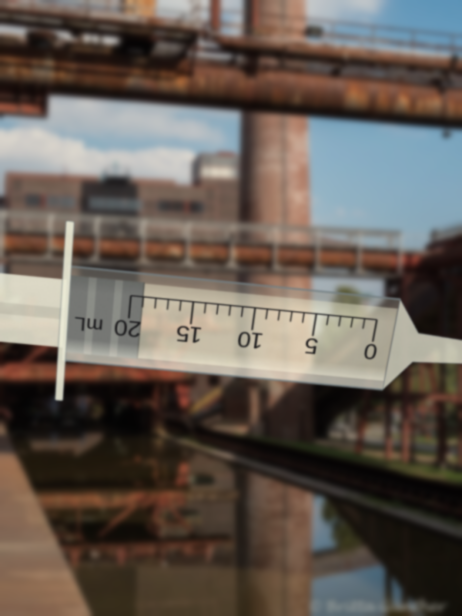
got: 19 mL
